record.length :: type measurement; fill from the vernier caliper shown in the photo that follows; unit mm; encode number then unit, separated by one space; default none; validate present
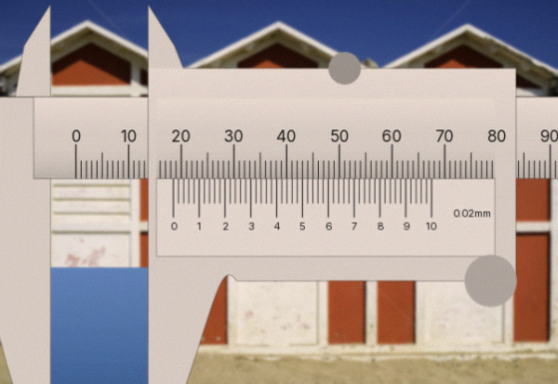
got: 18.5 mm
